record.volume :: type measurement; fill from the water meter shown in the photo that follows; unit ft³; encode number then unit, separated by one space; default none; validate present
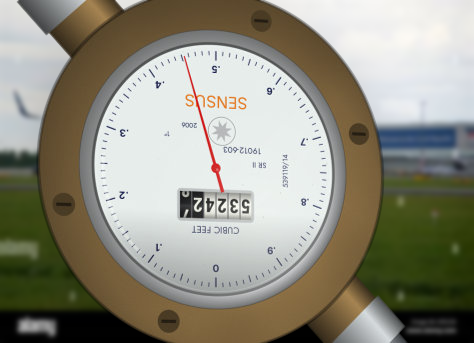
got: 532427.45 ft³
